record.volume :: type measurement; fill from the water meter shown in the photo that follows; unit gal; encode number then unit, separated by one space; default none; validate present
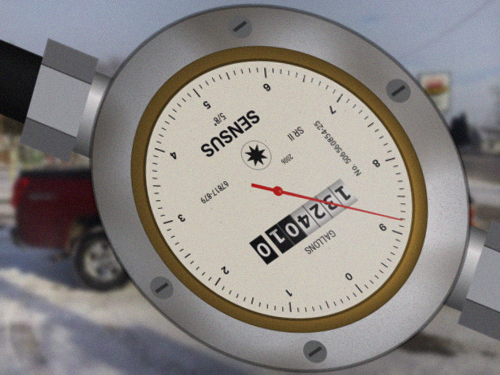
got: 1324008.8 gal
